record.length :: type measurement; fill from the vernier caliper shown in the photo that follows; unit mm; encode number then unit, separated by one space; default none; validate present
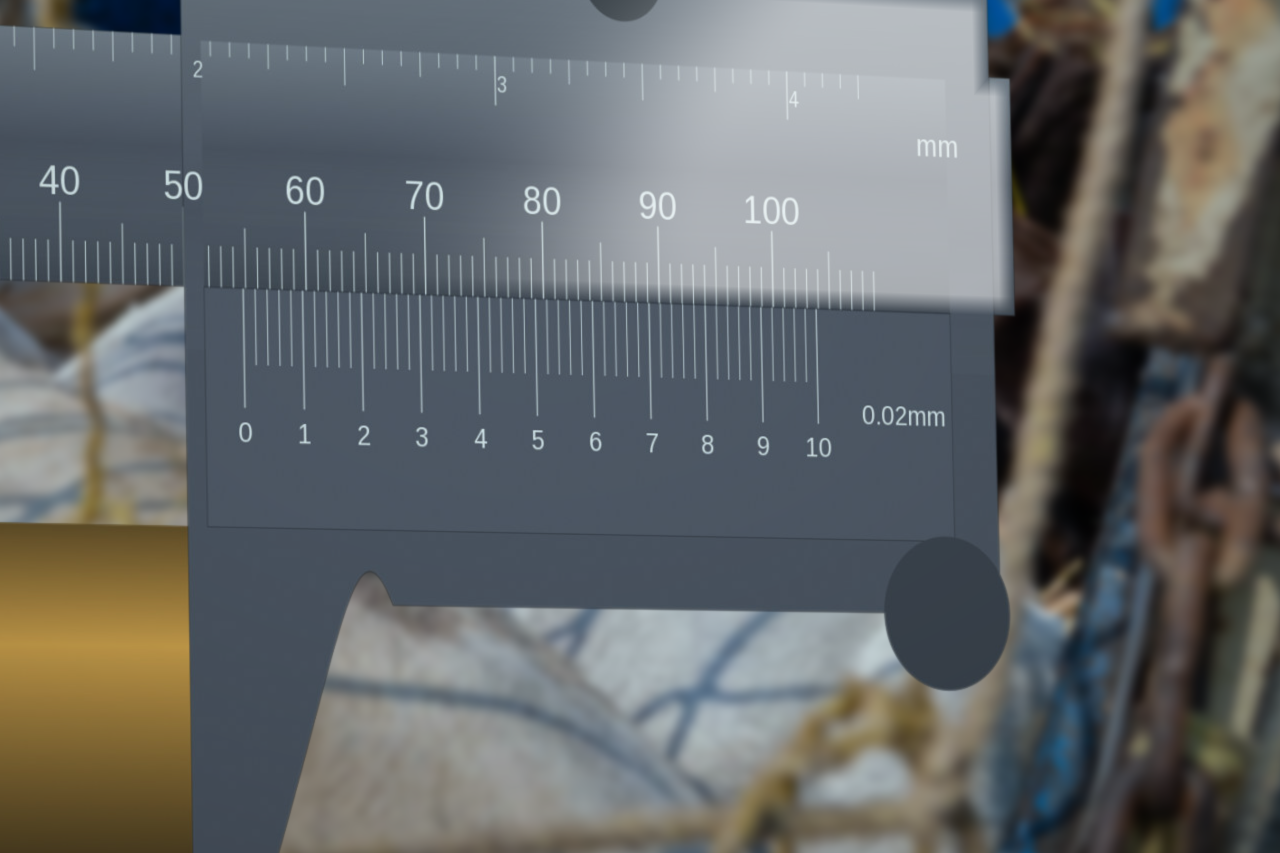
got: 54.8 mm
